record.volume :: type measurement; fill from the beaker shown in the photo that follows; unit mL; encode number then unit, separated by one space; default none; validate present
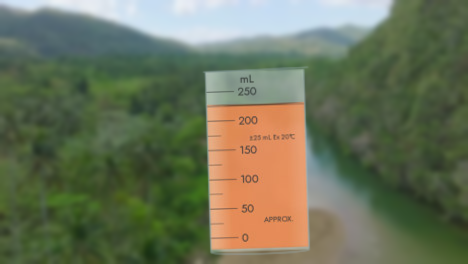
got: 225 mL
